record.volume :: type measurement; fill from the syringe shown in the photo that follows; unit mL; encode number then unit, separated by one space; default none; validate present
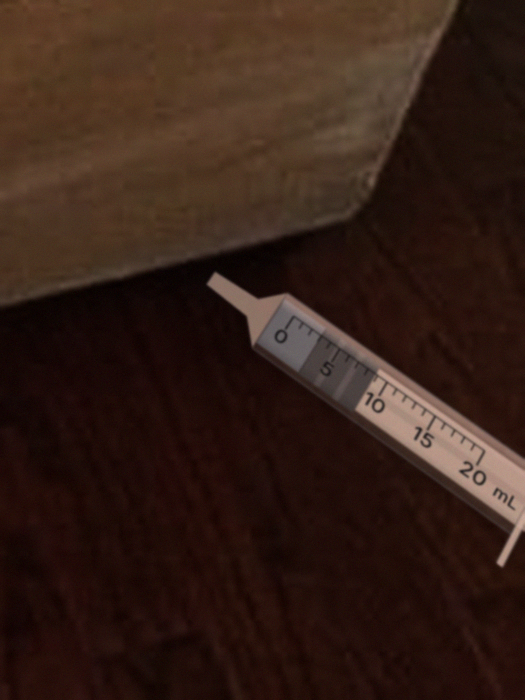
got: 3 mL
